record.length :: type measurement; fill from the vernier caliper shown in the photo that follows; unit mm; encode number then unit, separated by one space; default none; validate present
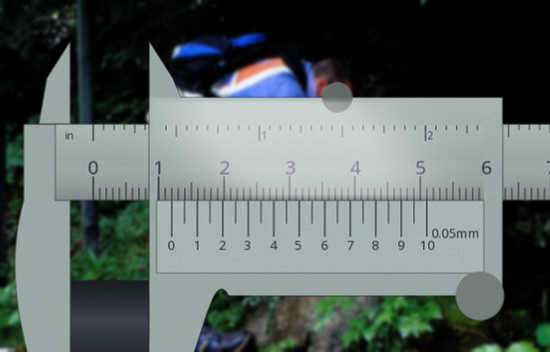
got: 12.0 mm
